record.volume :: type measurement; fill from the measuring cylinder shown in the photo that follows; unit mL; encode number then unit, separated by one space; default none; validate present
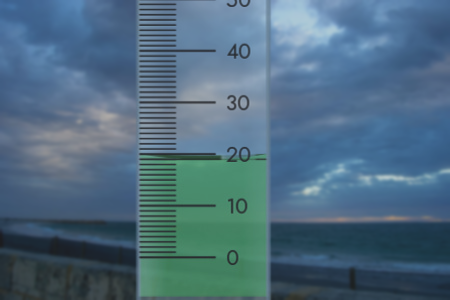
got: 19 mL
